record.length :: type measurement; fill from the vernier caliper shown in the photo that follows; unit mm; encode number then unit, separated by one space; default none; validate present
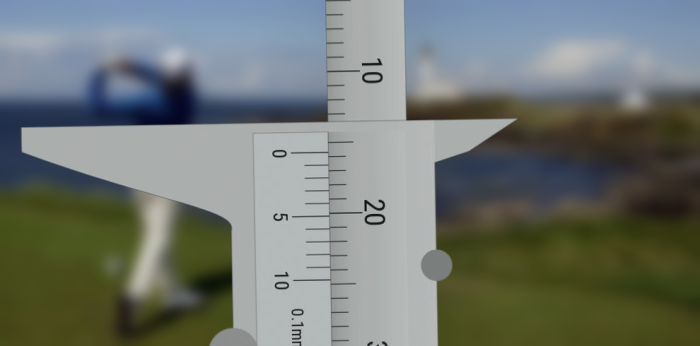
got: 15.7 mm
